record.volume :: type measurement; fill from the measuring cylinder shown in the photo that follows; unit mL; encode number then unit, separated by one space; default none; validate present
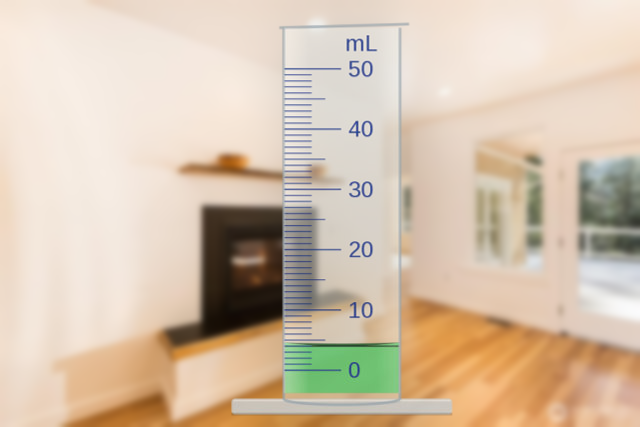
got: 4 mL
